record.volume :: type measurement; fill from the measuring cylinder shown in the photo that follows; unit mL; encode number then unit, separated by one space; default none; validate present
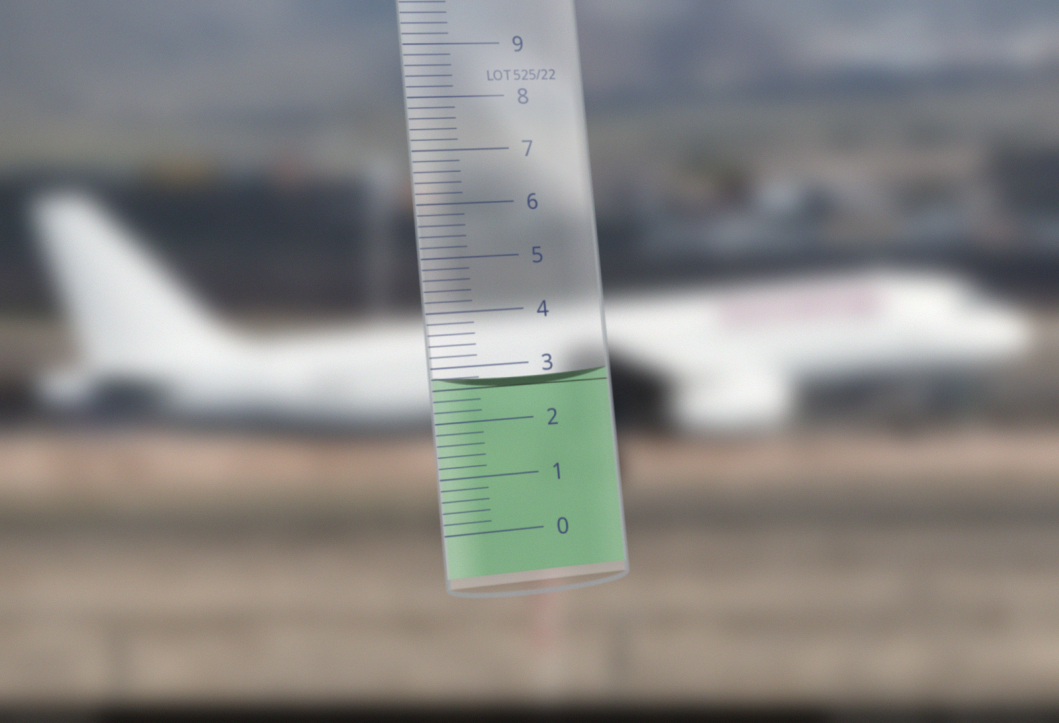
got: 2.6 mL
